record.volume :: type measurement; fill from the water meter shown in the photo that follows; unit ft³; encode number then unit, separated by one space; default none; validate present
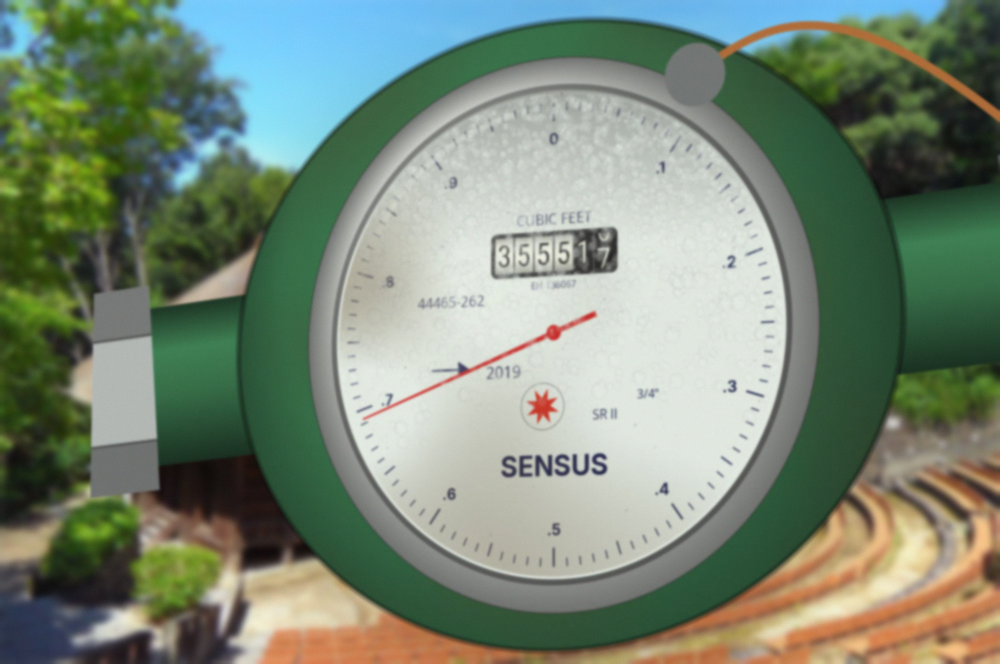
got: 355516.69 ft³
